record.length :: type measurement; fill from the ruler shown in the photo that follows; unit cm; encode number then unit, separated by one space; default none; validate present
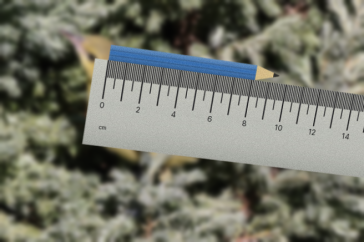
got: 9.5 cm
